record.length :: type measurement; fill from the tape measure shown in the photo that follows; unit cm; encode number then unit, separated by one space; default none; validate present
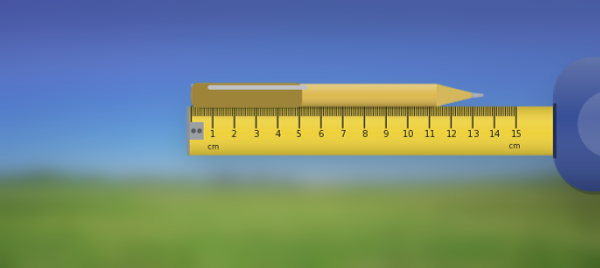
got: 13.5 cm
